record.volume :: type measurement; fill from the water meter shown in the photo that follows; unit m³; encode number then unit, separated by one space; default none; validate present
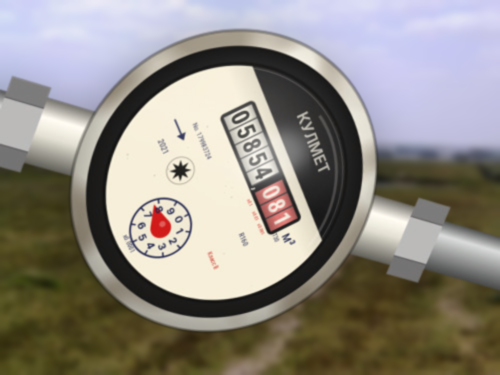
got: 5854.0817 m³
